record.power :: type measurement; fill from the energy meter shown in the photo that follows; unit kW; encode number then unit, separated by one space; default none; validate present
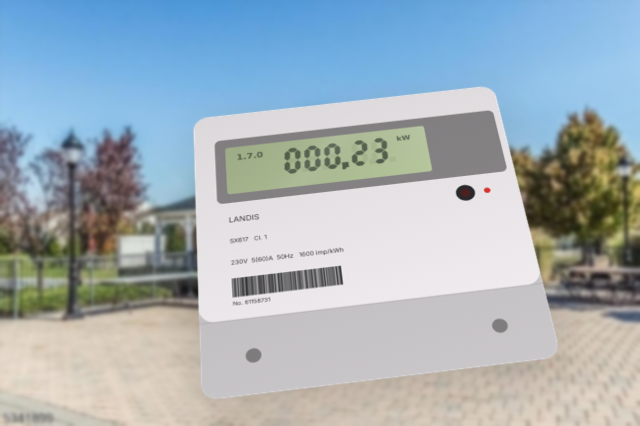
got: 0.23 kW
